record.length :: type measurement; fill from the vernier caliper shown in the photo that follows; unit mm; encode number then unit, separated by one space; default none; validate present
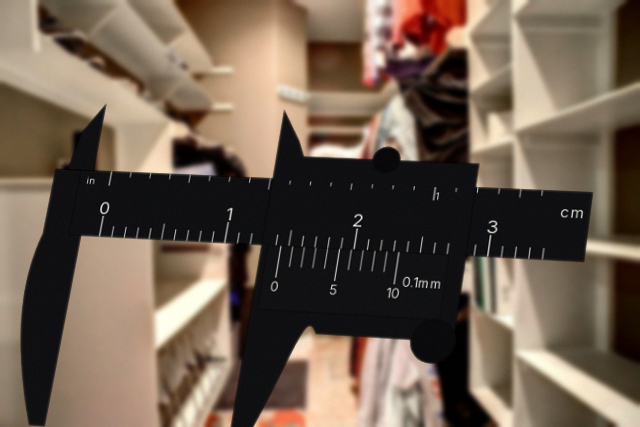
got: 14.4 mm
